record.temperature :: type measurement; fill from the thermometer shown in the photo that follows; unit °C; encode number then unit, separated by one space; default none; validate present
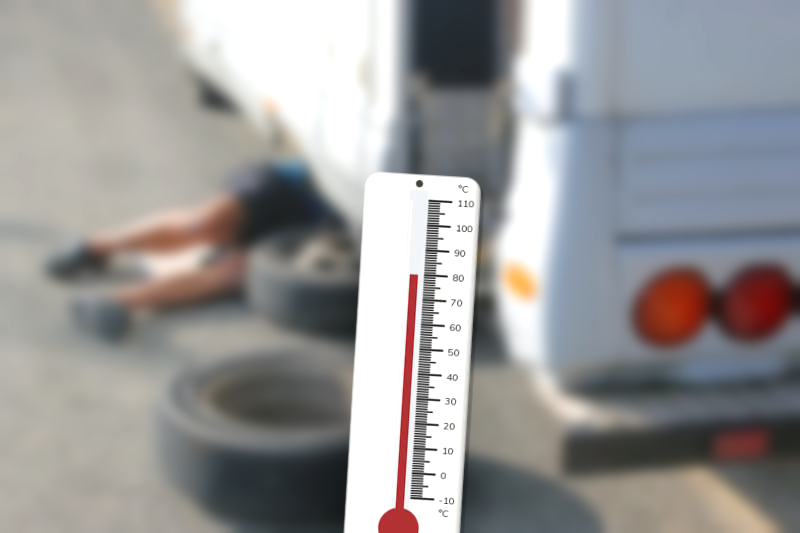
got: 80 °C
